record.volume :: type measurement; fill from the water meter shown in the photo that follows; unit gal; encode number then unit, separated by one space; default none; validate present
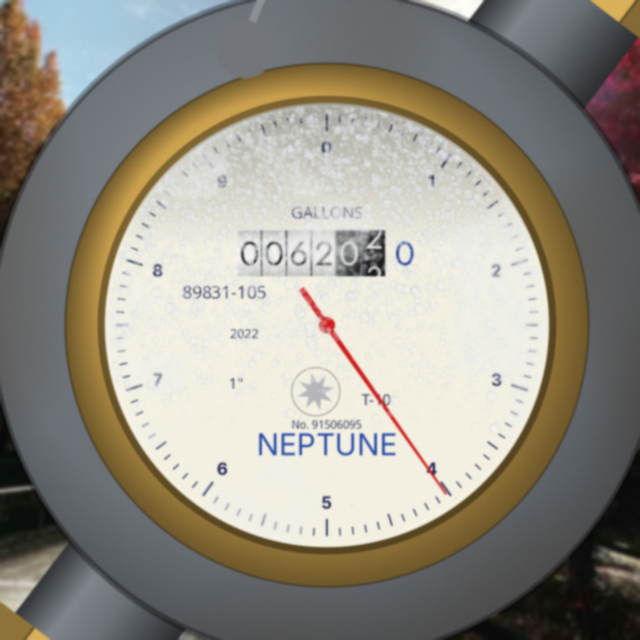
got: 62024.0 gal
